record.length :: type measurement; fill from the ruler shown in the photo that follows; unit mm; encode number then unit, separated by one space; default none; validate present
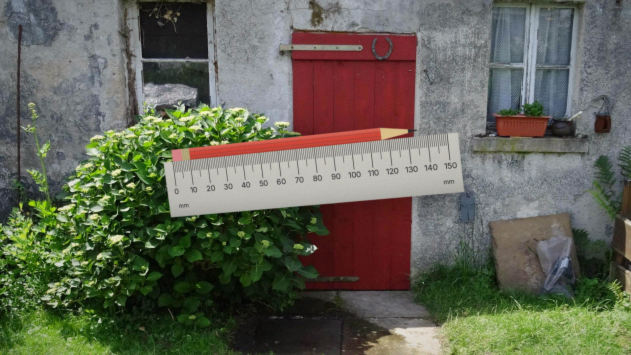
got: 135 mm
